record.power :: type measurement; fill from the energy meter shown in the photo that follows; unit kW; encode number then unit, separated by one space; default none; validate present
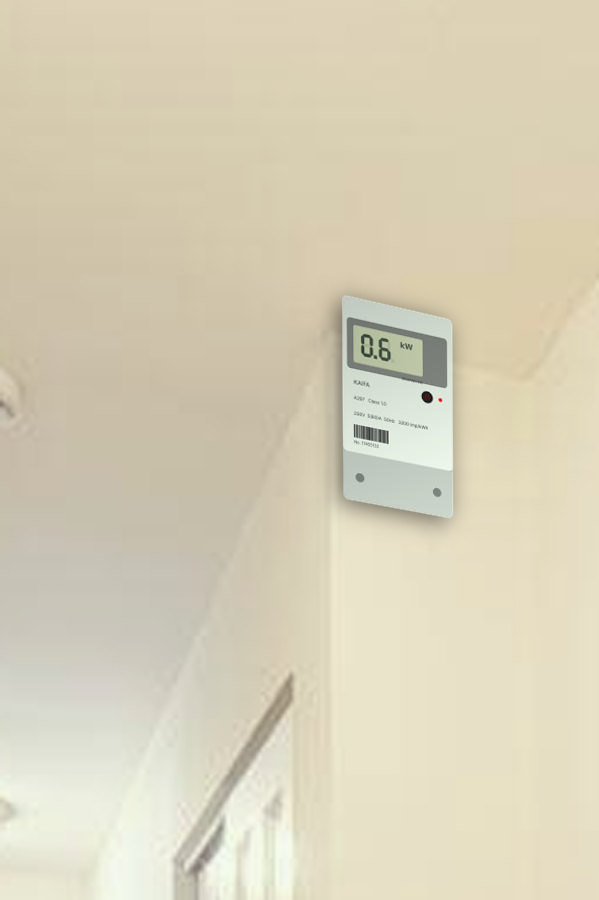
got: 0.6 kW
